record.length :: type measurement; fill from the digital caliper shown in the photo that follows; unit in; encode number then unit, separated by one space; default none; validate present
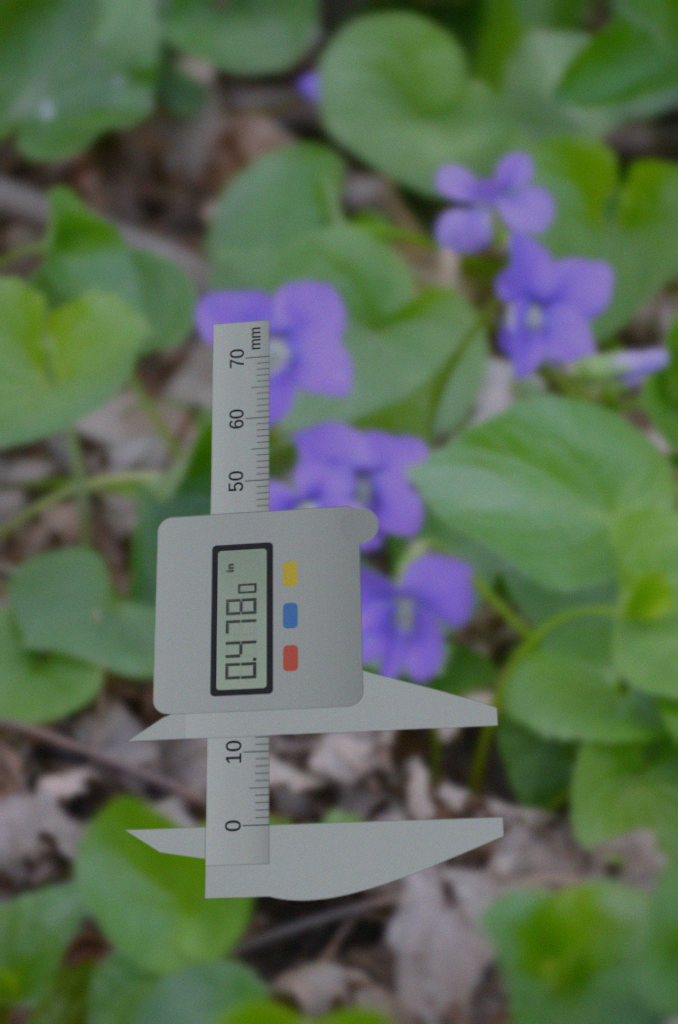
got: 0.4780 in
